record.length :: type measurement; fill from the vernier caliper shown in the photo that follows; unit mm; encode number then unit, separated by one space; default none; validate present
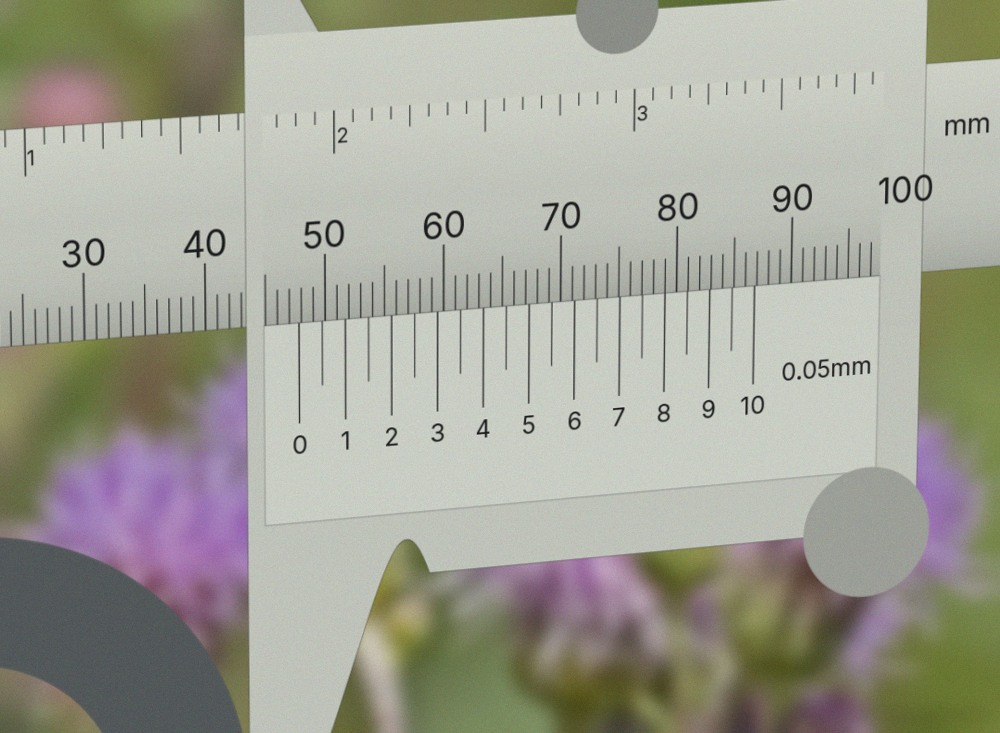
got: 47.8 mm
